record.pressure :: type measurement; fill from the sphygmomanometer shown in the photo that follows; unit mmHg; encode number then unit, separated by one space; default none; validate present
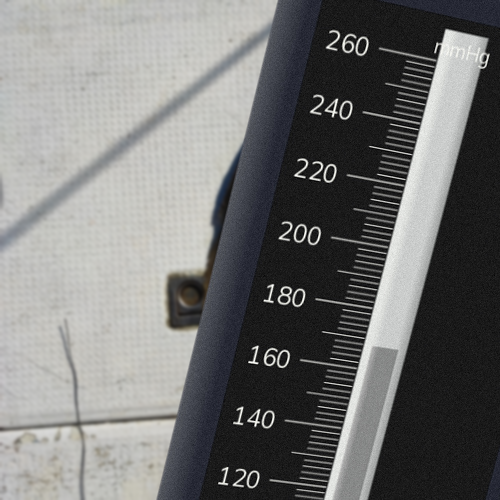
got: 168 mmHg
